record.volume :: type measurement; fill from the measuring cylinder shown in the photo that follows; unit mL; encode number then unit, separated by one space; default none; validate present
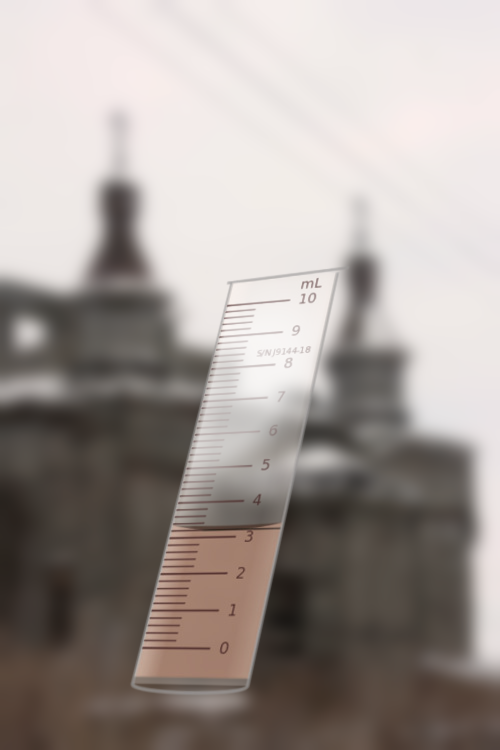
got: 3.2 mL
